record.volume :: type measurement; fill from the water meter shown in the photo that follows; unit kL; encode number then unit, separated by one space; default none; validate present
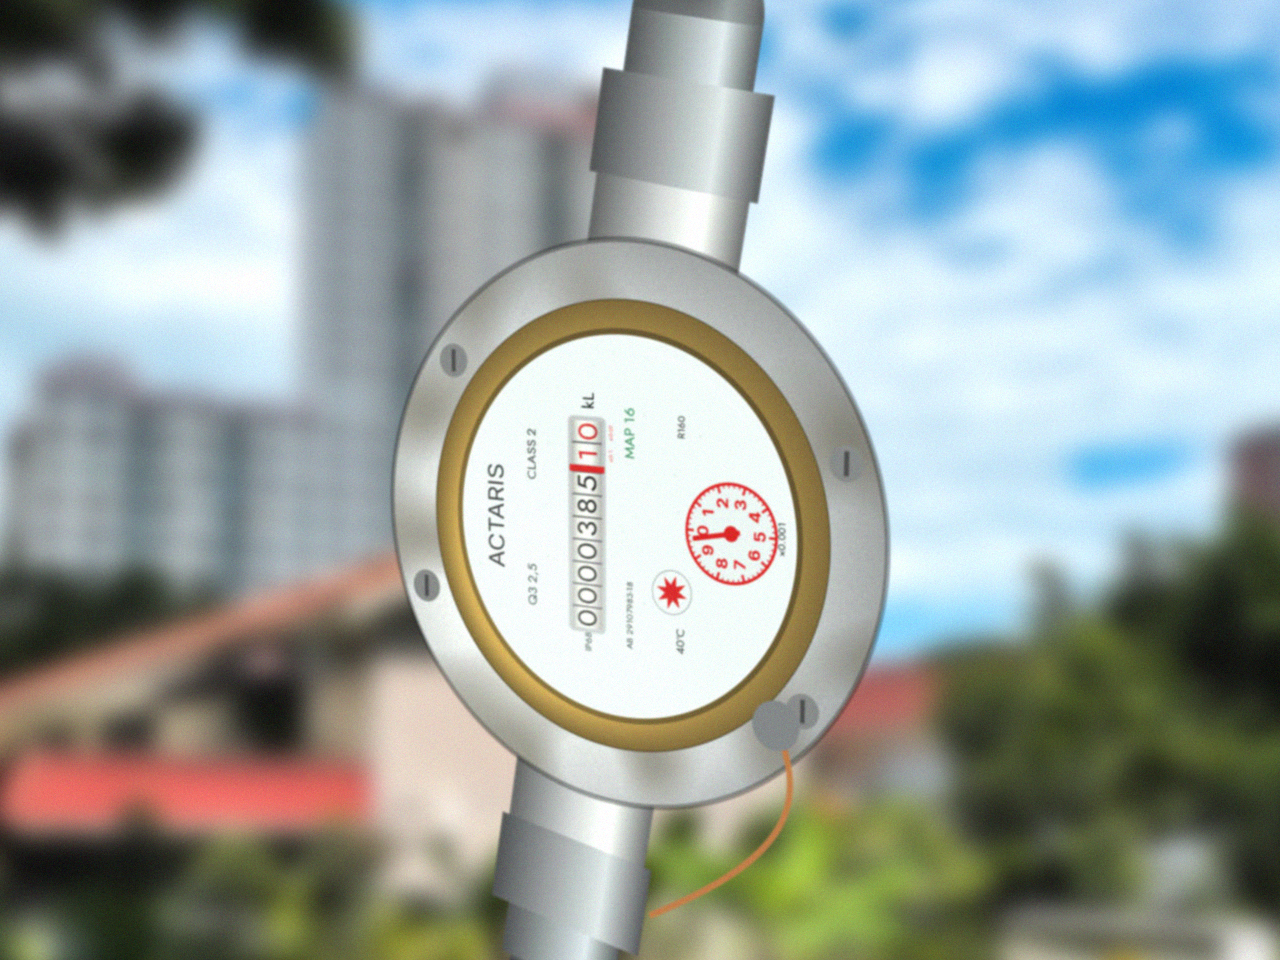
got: 385.099 kL
